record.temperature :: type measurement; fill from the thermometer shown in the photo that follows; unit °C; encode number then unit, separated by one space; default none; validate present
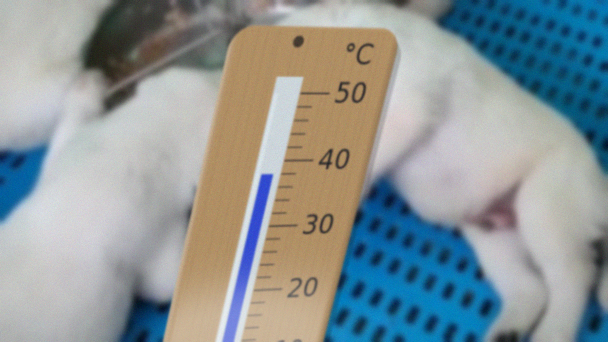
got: 38 °C
